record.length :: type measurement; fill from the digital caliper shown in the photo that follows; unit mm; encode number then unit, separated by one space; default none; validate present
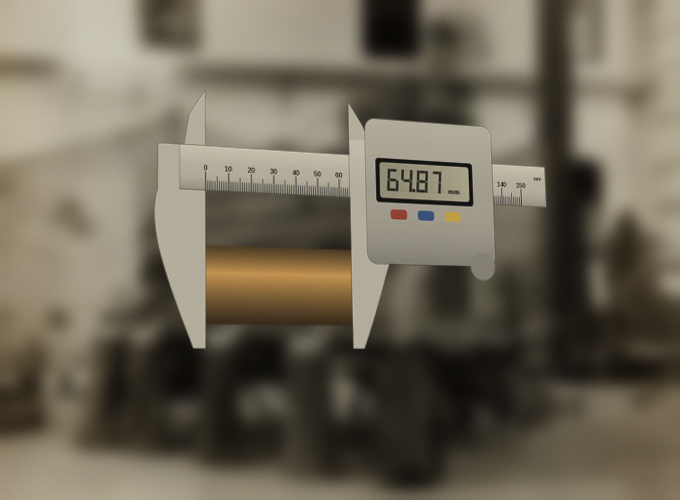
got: 64.87 mm
